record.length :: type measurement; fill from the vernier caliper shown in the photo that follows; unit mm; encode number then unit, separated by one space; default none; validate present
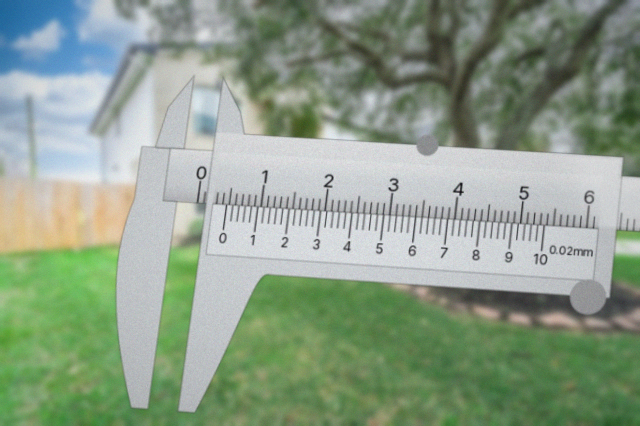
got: 4.6 mm
